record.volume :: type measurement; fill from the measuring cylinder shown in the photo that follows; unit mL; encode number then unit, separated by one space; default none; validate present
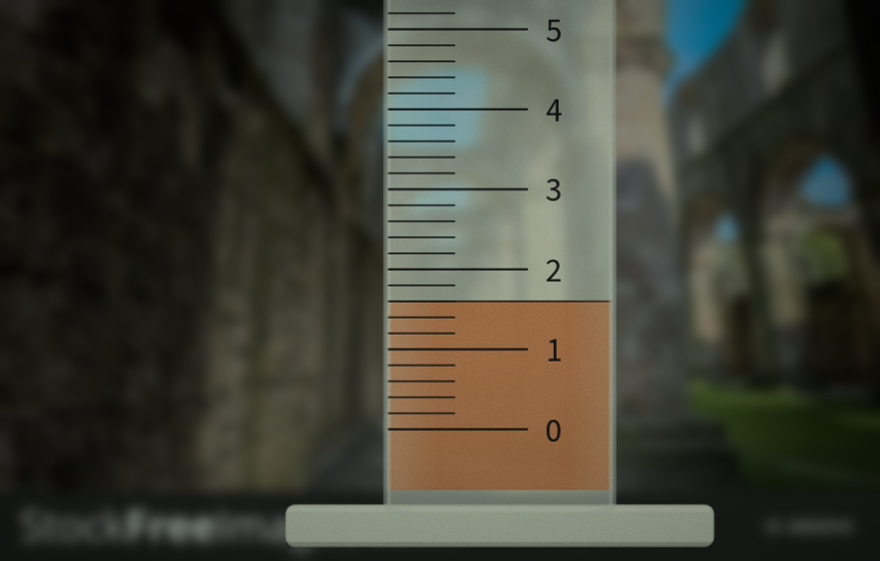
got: 1.6 mL
